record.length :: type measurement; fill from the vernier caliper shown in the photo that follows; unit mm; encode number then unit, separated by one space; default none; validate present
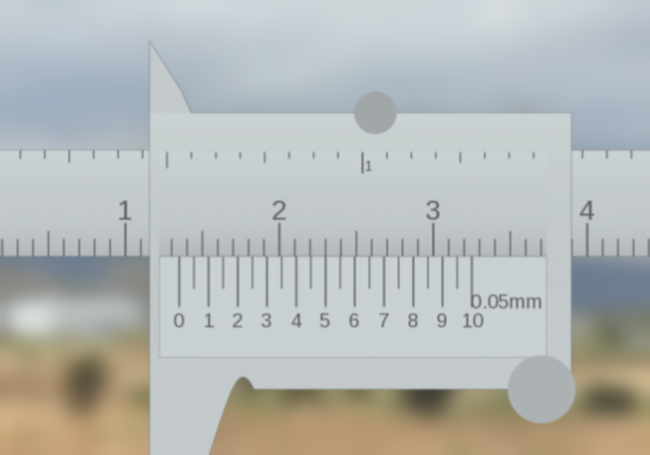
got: 13.5 mm
